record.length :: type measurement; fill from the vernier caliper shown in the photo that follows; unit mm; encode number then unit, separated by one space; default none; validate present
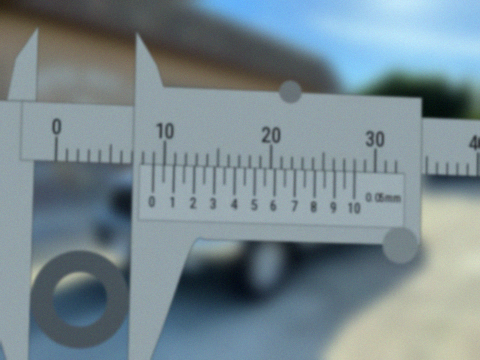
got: 9.0 mm
